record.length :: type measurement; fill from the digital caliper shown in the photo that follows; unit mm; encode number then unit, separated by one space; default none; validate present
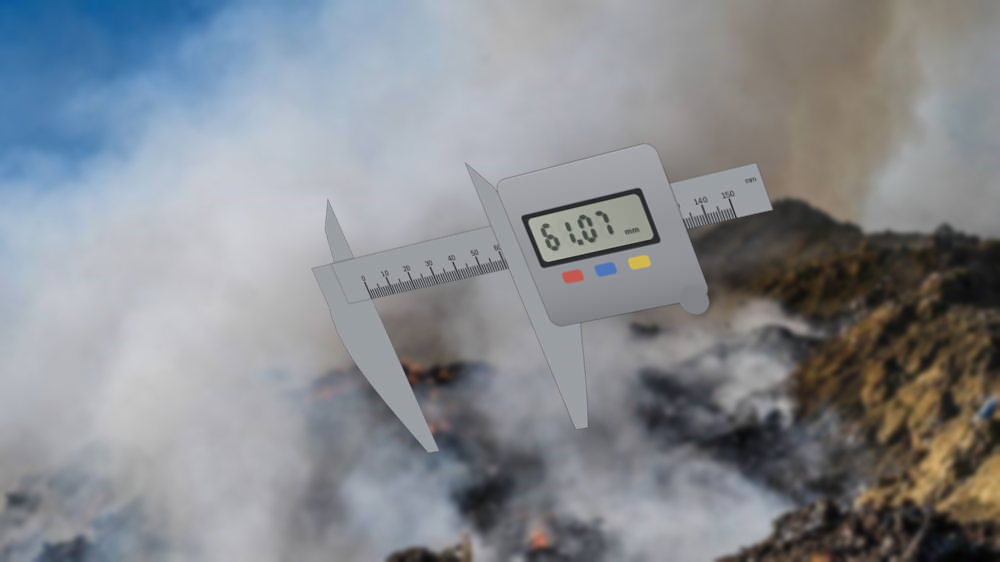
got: 61.07 mm
